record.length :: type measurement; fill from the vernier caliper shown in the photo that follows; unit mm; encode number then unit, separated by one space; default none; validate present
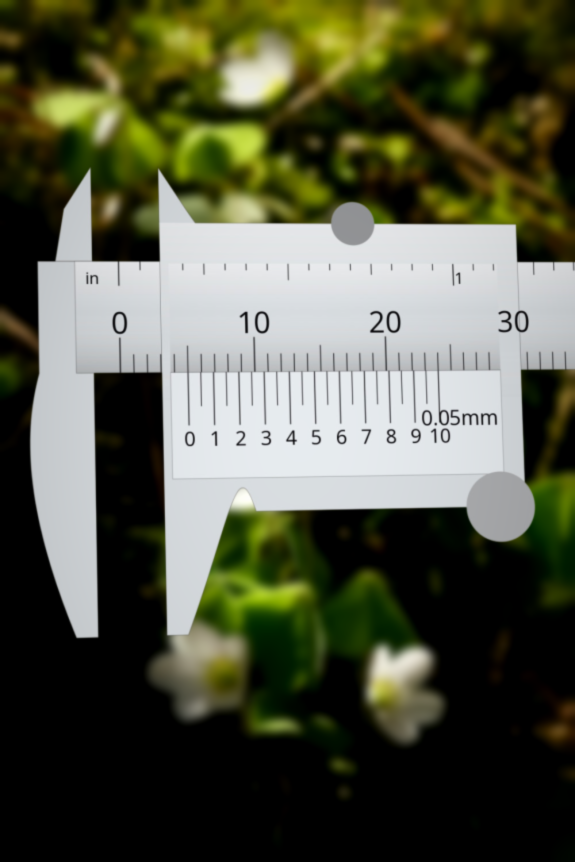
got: 5.0 mm
